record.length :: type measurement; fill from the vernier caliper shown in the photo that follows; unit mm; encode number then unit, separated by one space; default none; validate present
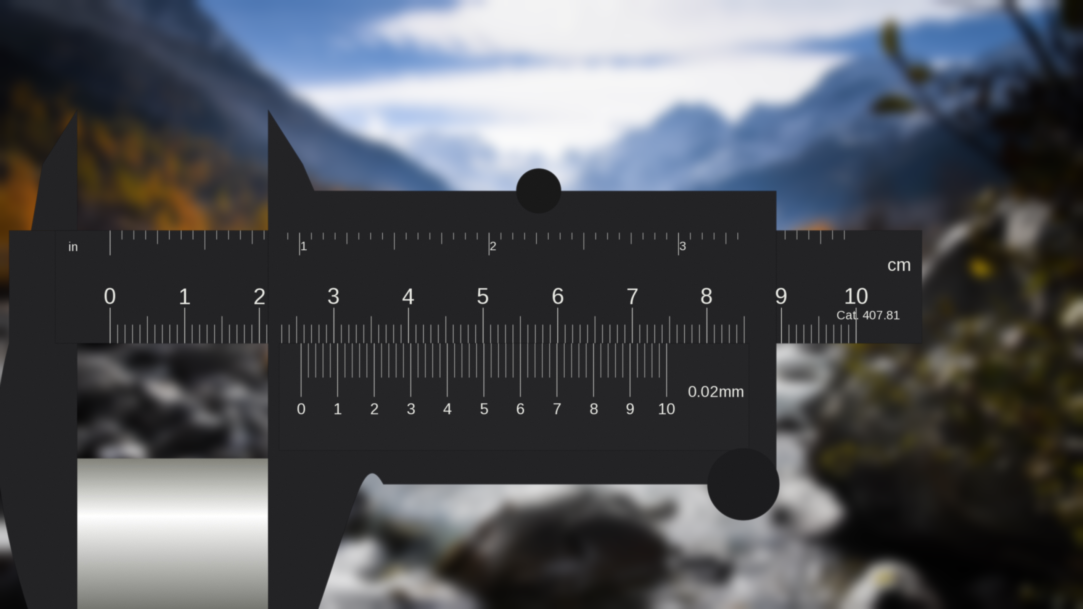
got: 25.6 mm
